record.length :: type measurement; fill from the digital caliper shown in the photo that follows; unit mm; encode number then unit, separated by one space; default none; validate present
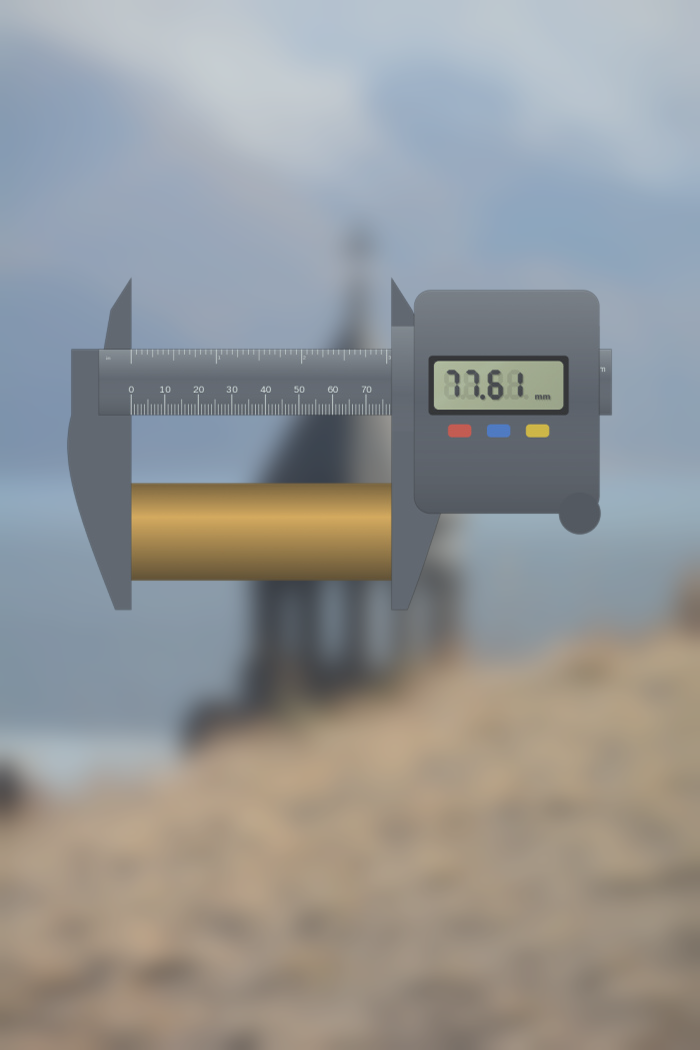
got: 77.61 mm
